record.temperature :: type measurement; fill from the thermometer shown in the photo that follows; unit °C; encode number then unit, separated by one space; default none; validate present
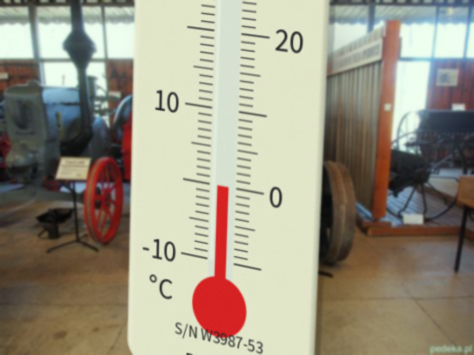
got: 0 °C
